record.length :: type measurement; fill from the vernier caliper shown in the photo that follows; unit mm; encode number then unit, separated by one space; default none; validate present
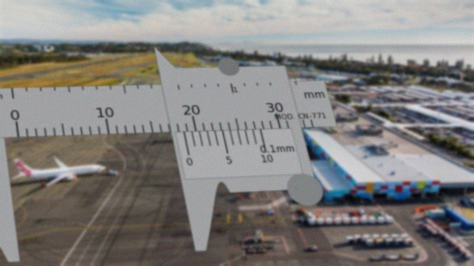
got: 18.6 mm
